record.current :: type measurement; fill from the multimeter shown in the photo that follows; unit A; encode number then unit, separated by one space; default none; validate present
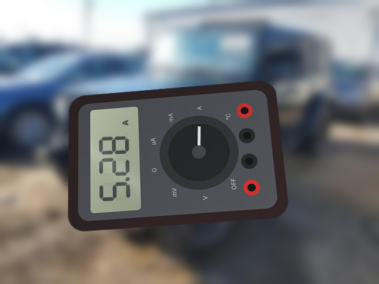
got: 5.28 A
